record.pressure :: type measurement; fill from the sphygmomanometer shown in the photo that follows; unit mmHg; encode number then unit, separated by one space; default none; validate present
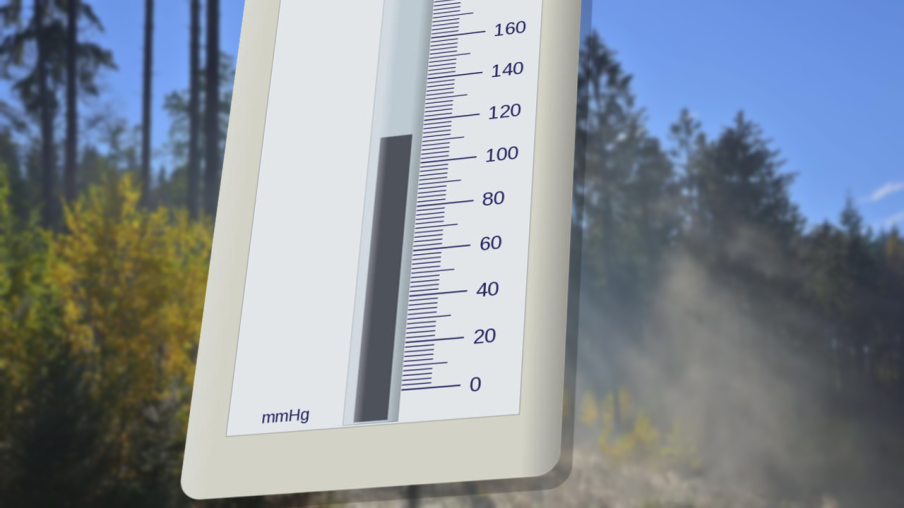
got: 114 mmHg
